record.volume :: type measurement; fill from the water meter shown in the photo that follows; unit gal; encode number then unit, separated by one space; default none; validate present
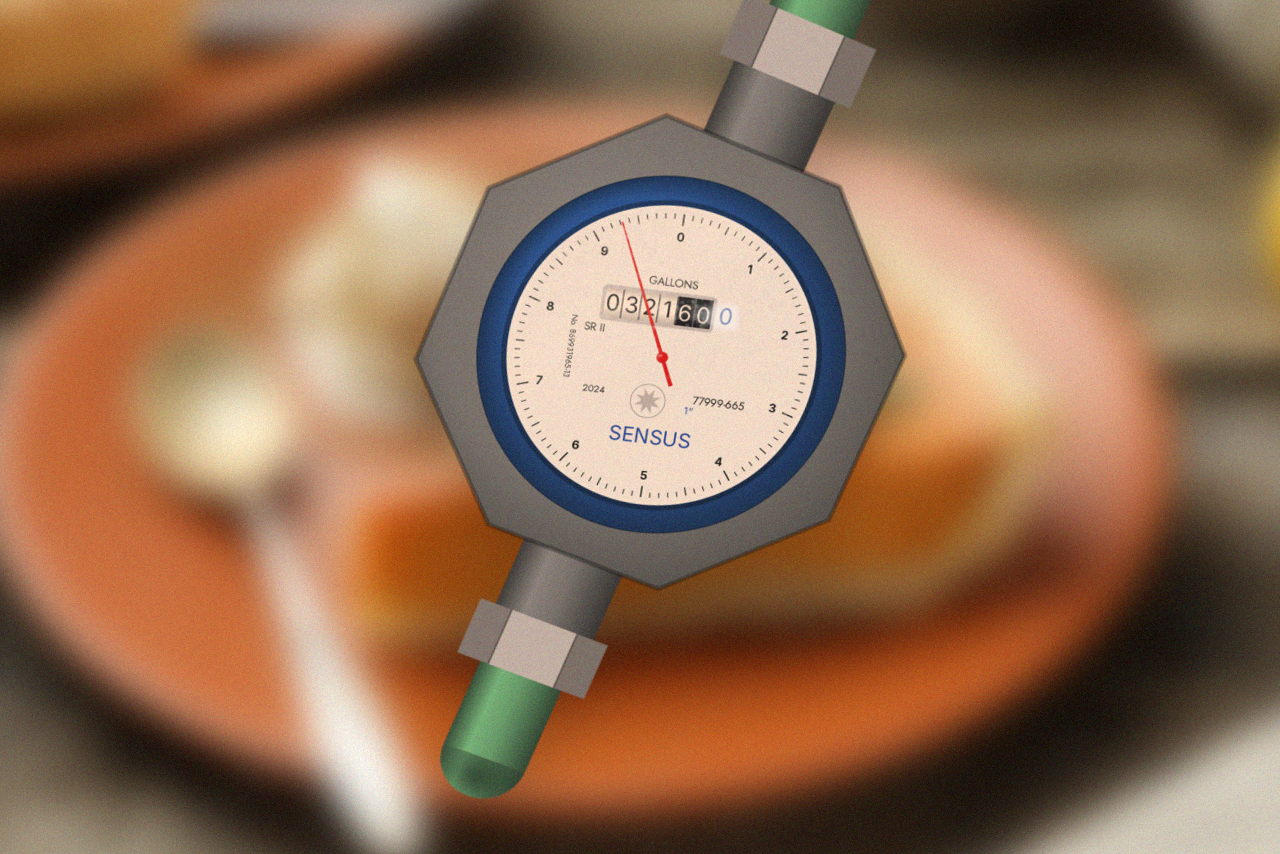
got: 321599.3 gal
